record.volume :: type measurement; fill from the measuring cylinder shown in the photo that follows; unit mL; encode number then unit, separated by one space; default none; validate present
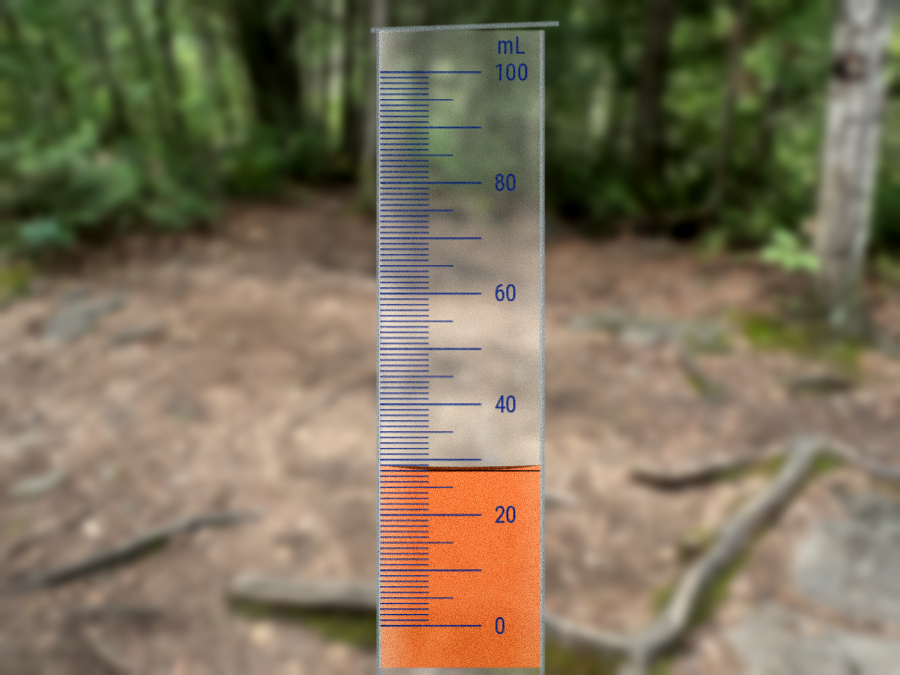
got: 28 mL
